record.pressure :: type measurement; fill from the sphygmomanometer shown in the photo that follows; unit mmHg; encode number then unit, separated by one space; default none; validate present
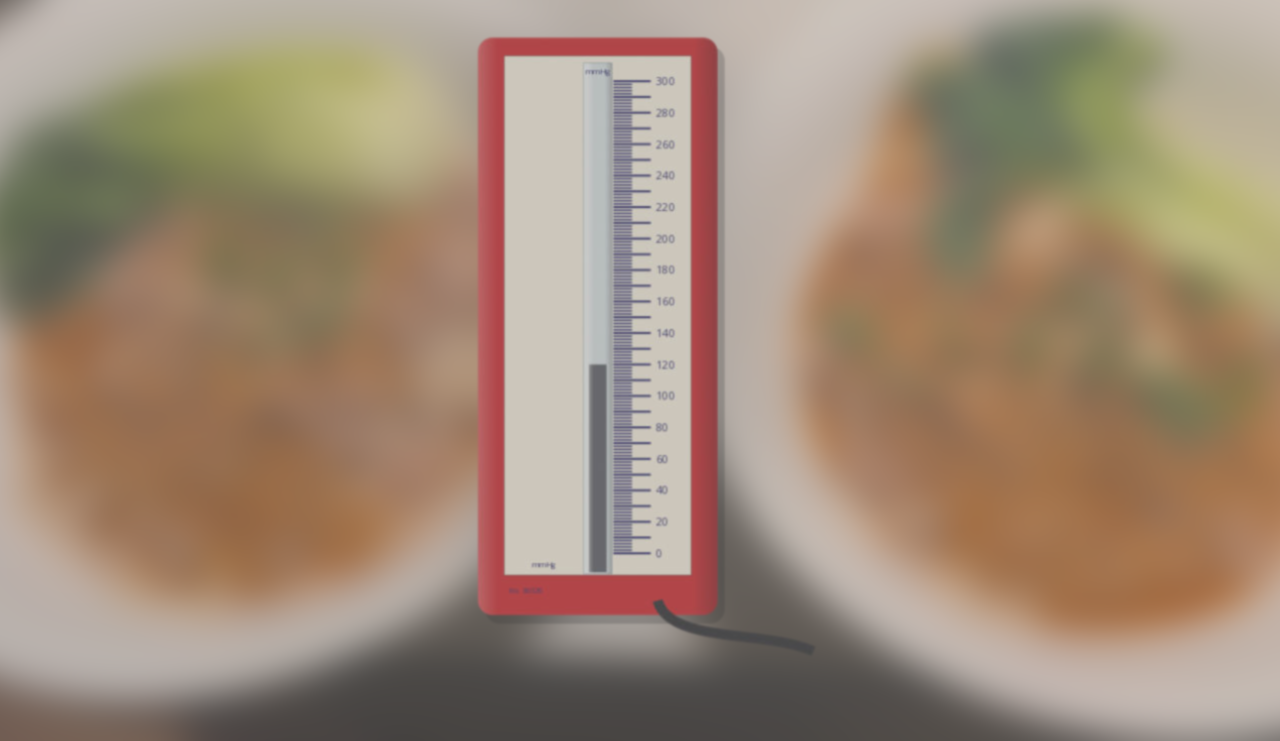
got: 120 mmHg
